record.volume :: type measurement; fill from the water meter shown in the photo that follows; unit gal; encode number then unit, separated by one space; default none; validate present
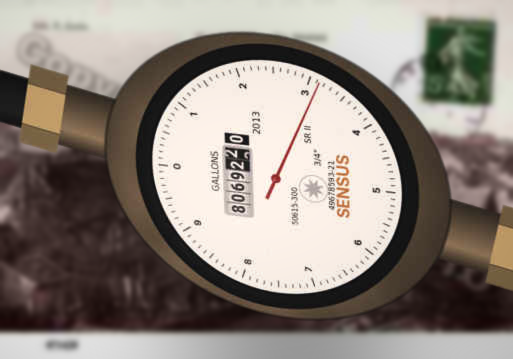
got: 8069223.1 gal
